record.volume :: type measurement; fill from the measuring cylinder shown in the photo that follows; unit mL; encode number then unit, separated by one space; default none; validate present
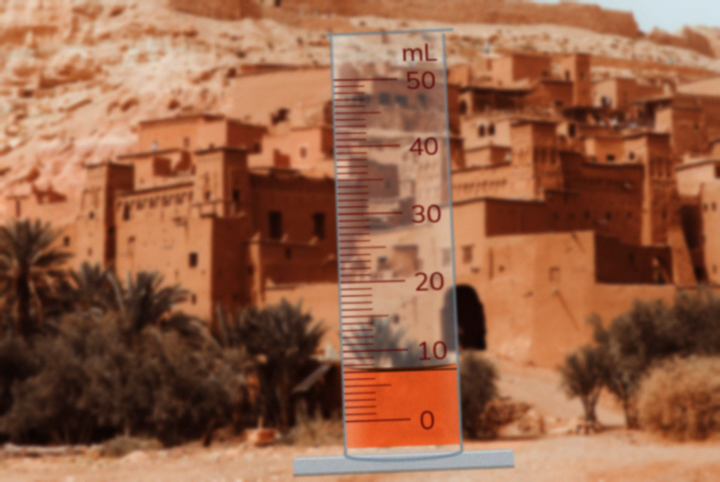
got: 7 mL
